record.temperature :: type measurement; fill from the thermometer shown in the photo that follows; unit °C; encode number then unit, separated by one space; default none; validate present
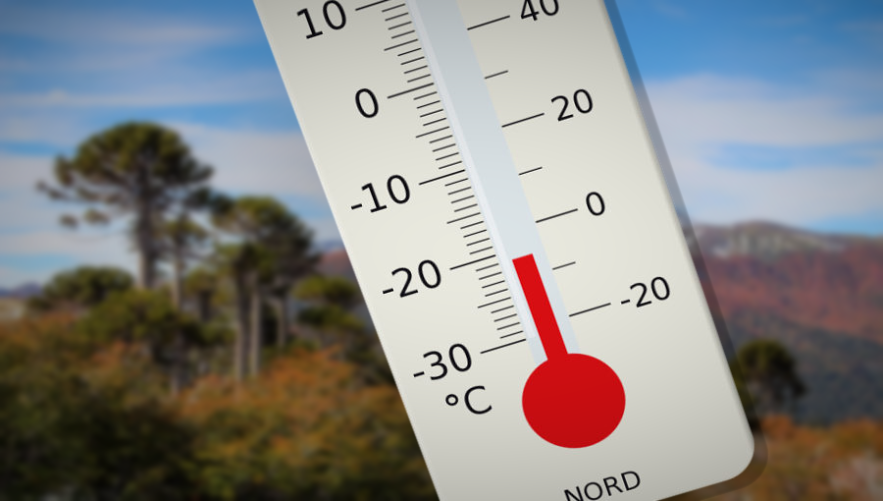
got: -21 °C
